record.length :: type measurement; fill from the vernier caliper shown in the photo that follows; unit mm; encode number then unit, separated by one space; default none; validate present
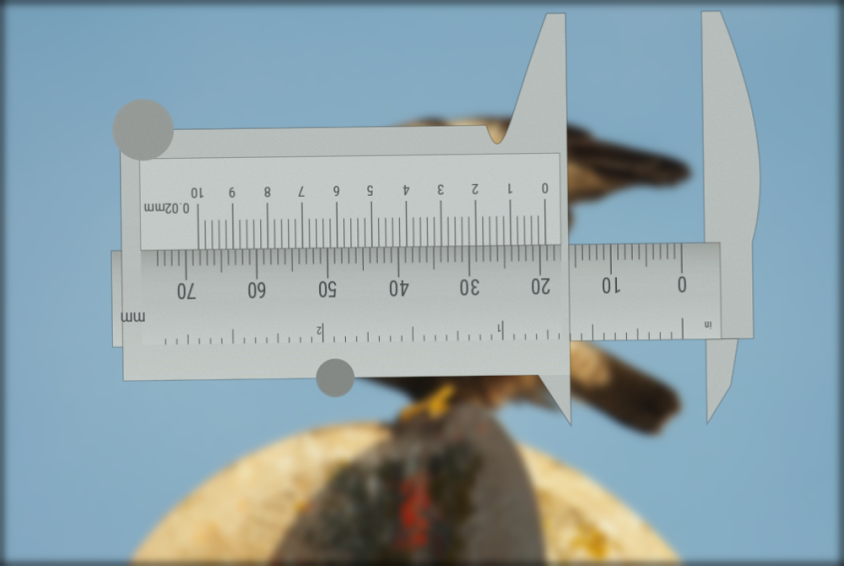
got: 19.2 mm
